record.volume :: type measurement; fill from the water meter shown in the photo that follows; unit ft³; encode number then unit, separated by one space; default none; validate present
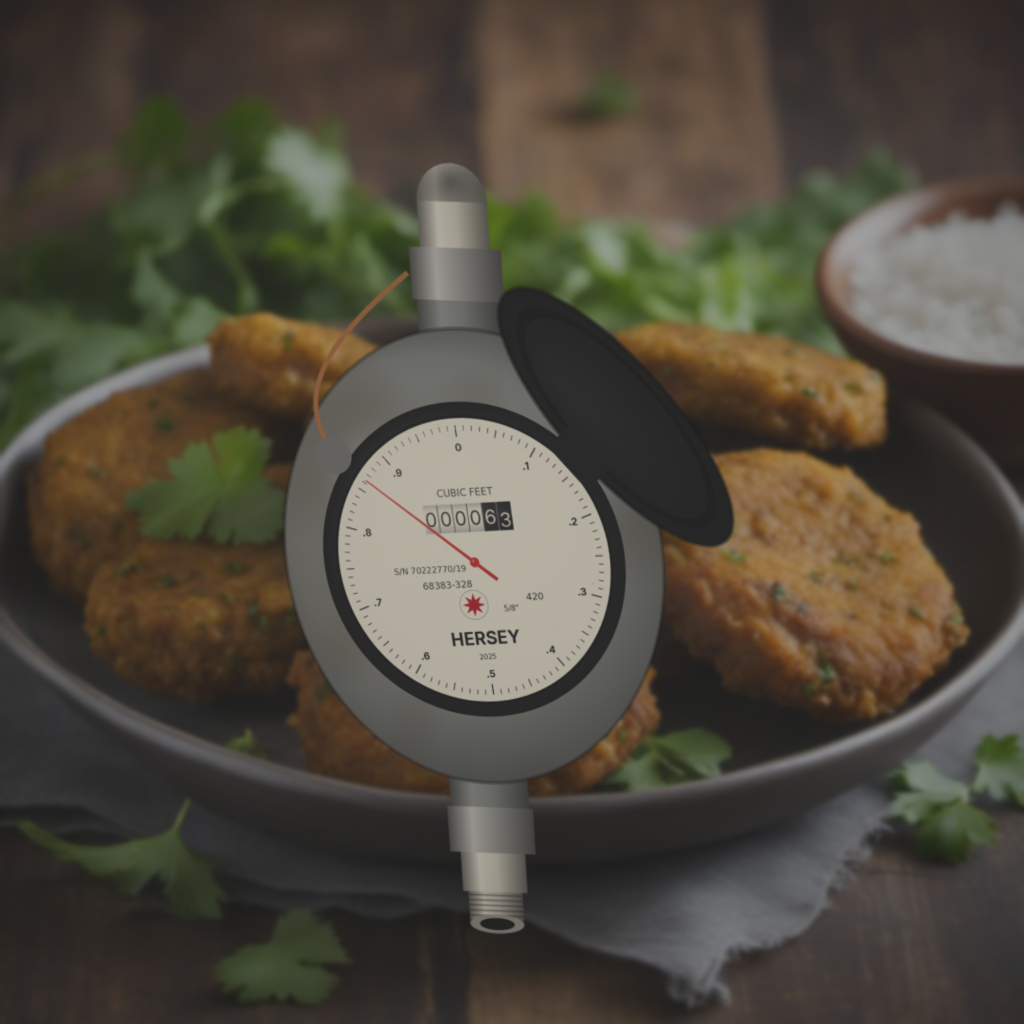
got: 62.86 ft³
